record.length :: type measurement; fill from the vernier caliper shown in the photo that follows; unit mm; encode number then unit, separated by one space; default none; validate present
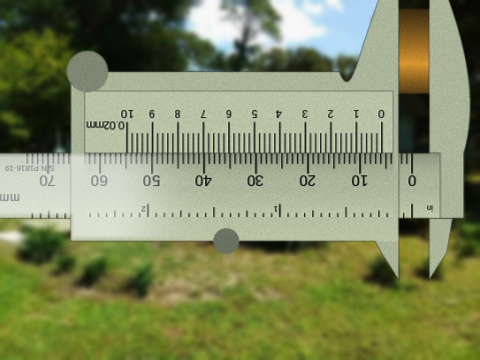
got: 5.8 mm
